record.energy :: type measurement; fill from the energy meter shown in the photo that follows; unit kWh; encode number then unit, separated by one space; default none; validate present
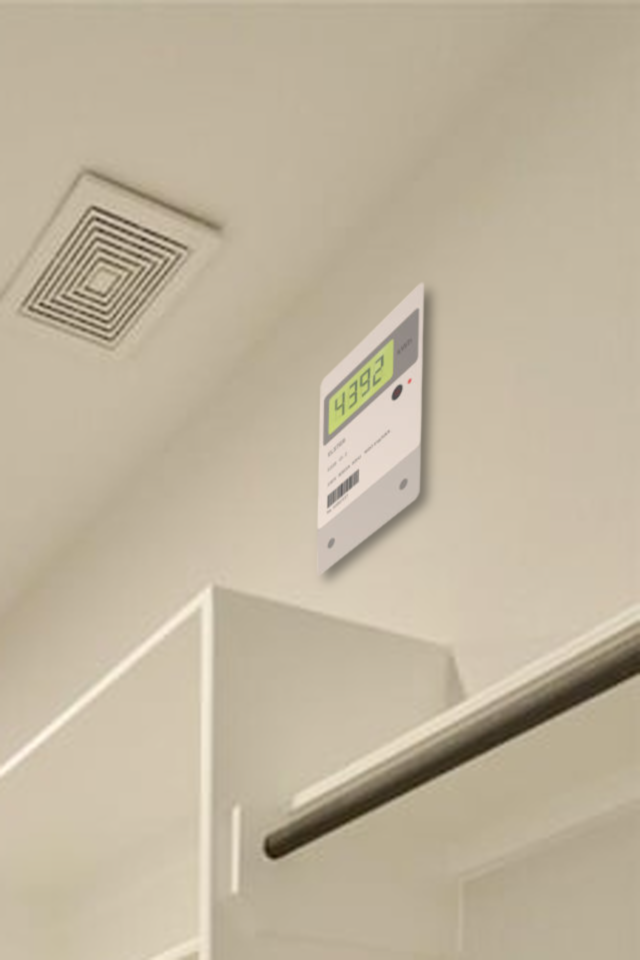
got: 4392 kWh
